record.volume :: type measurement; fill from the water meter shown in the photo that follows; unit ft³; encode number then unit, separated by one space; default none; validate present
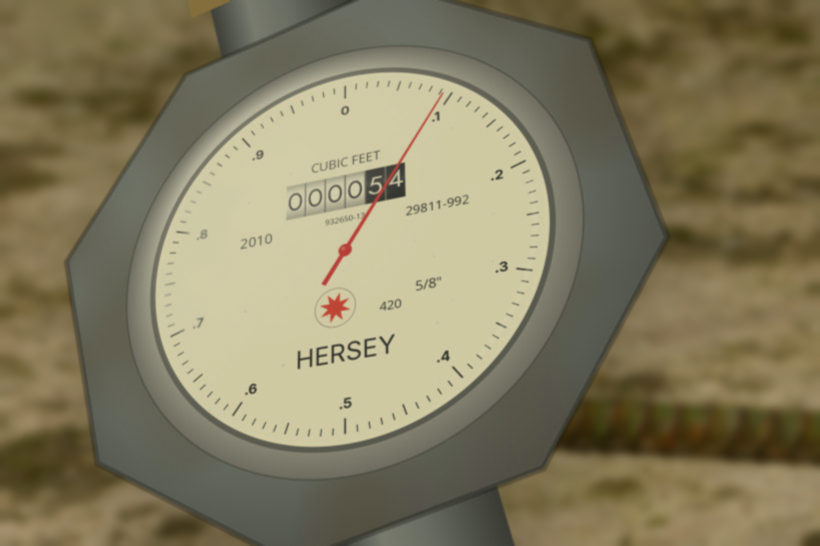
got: 54.09 ft³
